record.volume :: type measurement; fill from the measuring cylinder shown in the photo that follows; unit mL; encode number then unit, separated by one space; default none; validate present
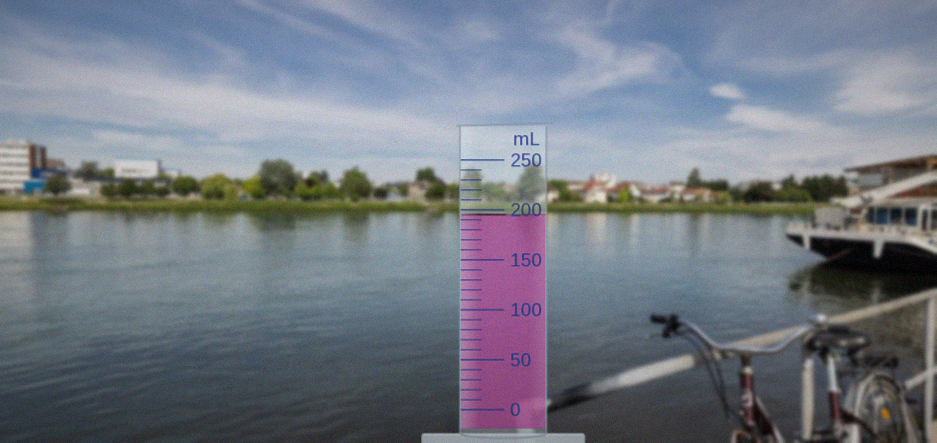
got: 195 mL
